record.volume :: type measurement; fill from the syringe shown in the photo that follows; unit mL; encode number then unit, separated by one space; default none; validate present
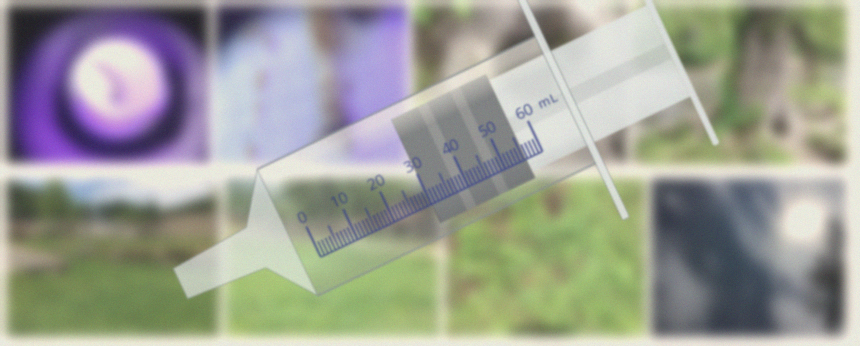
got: 30 mL
